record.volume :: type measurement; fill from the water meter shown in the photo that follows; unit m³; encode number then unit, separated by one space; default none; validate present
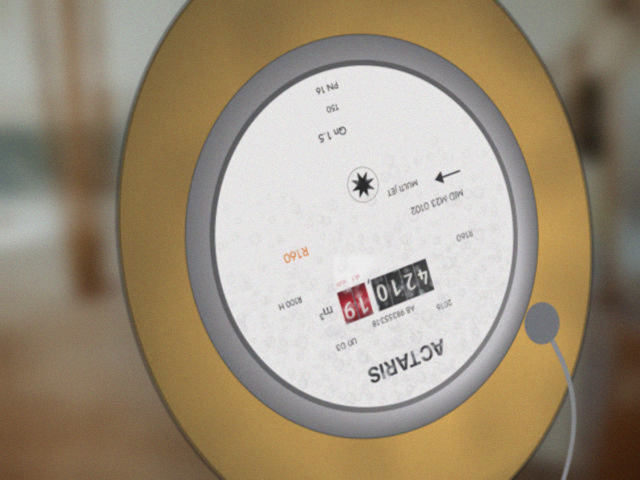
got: 4210.19 m³
